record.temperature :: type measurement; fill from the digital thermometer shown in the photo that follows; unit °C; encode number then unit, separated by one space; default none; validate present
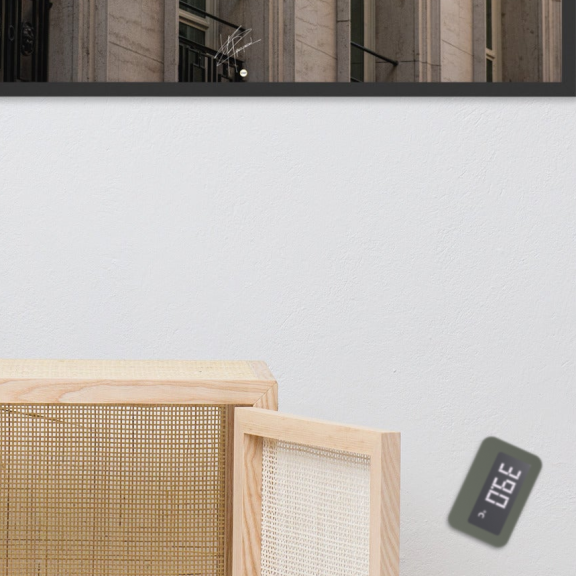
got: 39.0 °C
